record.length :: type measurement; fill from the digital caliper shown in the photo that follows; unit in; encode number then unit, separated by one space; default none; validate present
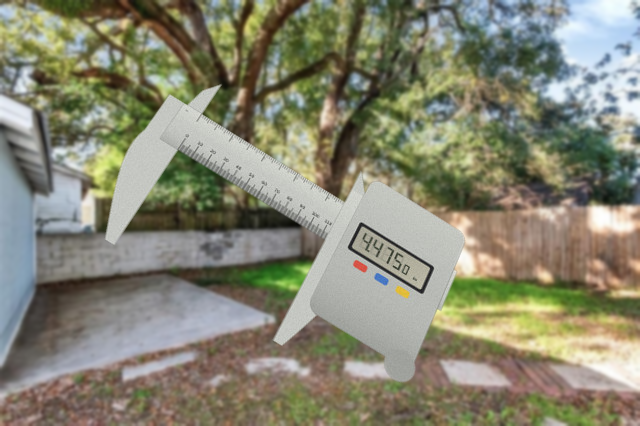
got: 4.4750 in
